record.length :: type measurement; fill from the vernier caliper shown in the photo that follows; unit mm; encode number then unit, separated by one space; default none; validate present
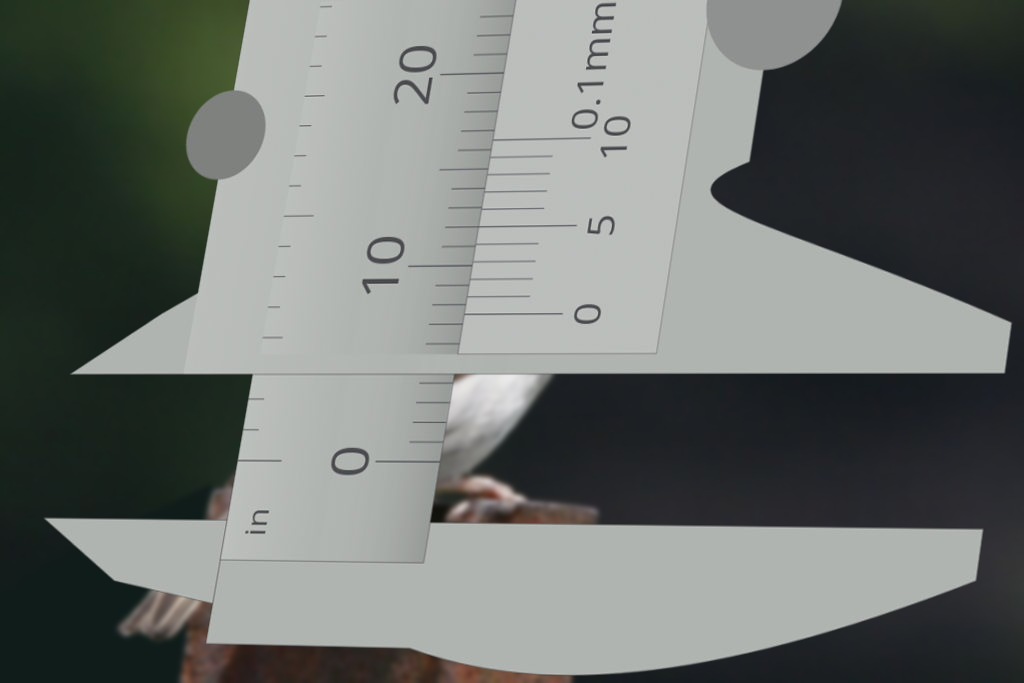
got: 7.5 mm
